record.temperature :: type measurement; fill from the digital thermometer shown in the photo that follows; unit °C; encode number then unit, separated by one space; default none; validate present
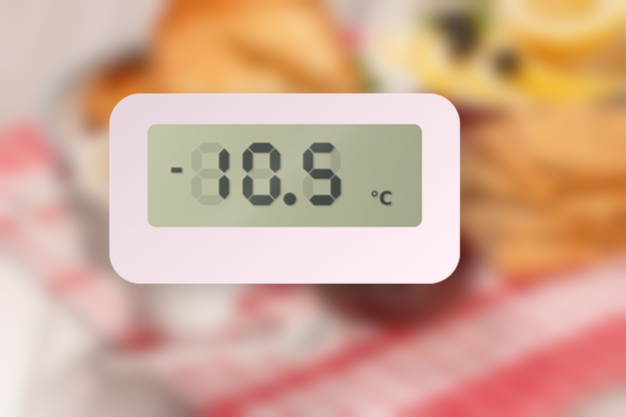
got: -10.5 °C
